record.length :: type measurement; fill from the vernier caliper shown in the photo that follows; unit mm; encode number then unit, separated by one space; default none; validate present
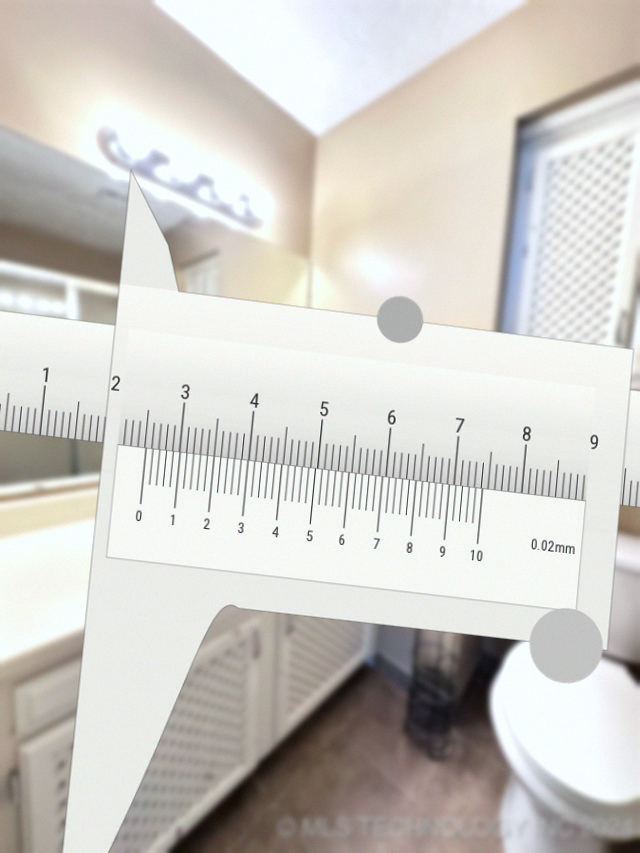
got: 25.2 mm
